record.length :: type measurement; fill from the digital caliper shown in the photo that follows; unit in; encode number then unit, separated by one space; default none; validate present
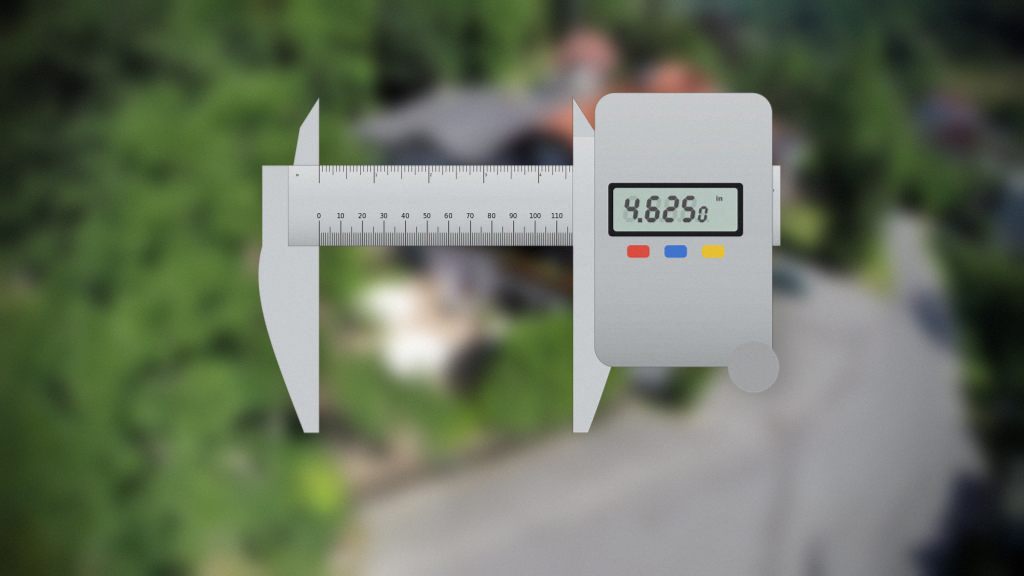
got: 4.6250 in
